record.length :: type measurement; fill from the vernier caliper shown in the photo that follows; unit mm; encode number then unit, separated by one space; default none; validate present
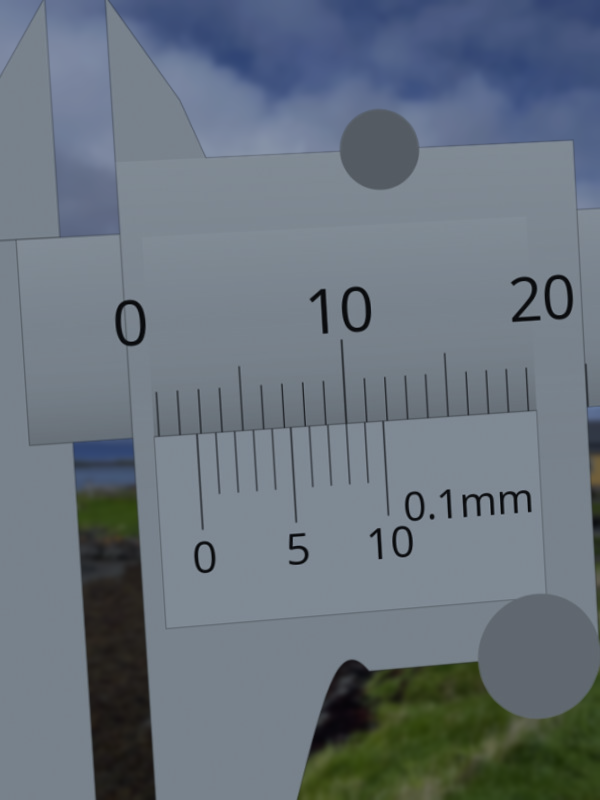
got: 2.8 mm
